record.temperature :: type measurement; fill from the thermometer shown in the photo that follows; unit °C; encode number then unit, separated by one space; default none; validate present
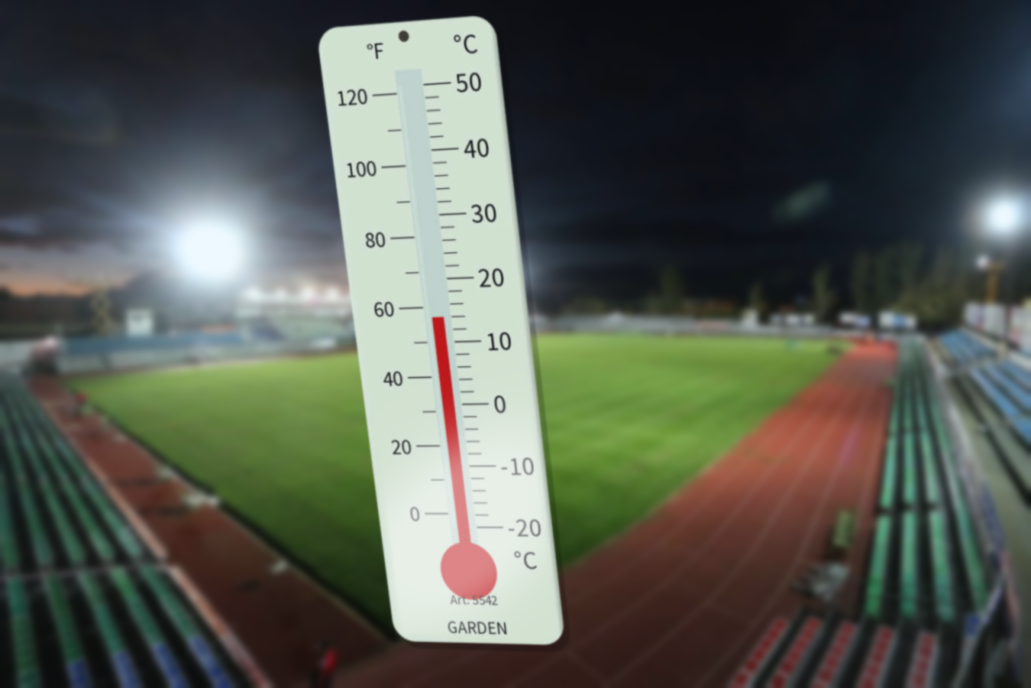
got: 14 °C
